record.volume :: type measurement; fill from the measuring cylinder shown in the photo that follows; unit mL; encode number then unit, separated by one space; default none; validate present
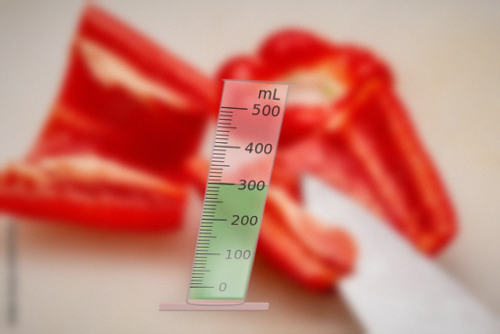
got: 300 mL
